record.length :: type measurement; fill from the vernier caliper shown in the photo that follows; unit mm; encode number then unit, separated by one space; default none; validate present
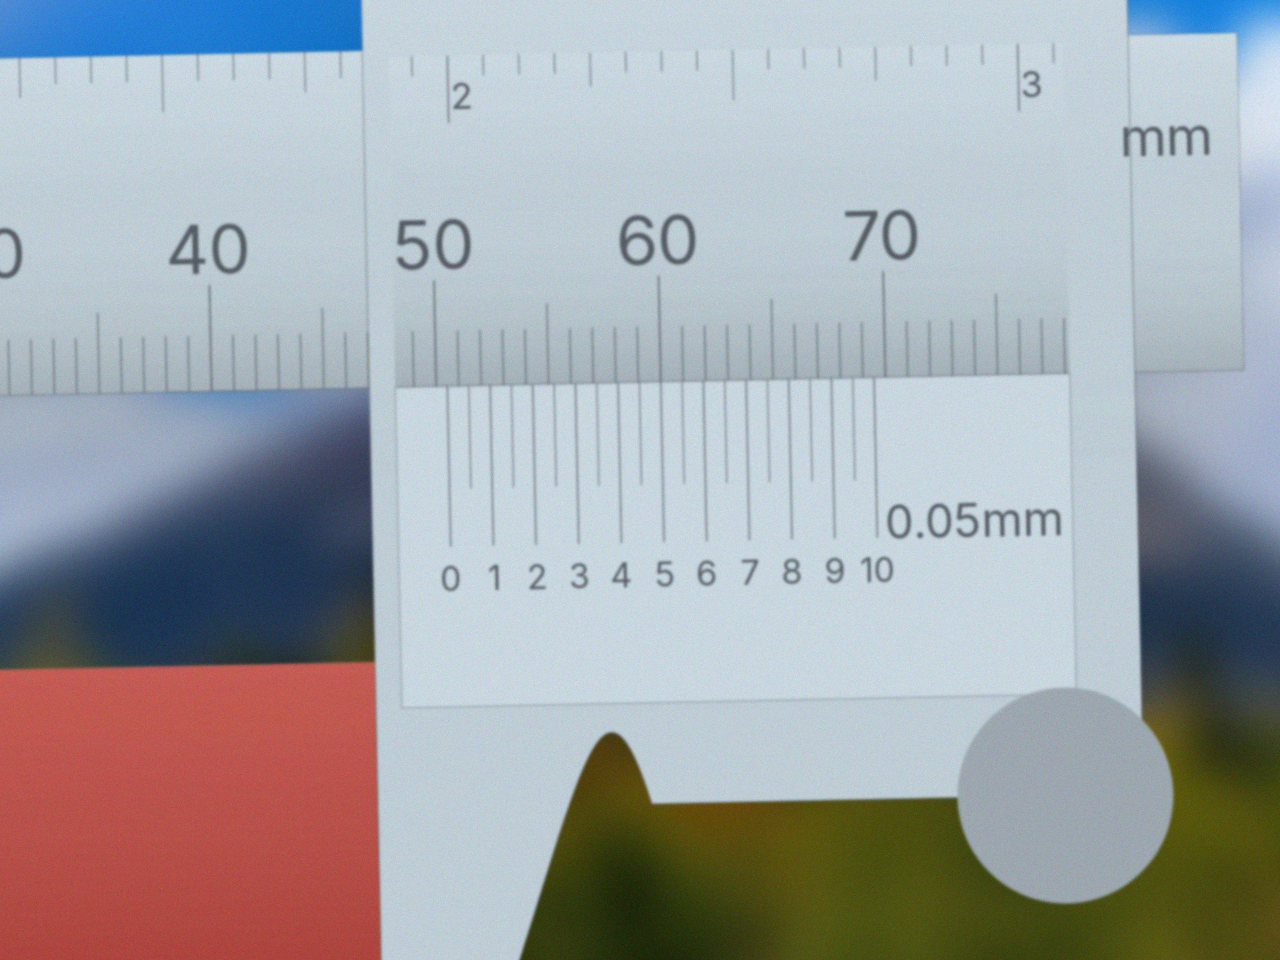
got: 50.5 mm
